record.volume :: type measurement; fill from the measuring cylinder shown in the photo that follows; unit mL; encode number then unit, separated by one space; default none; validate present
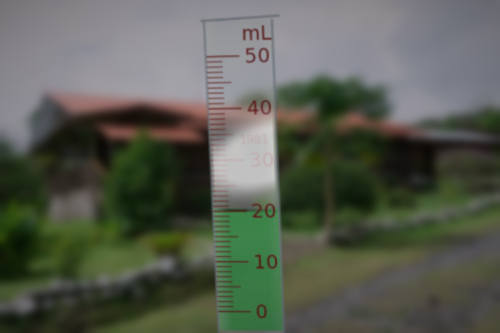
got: 20 mL
